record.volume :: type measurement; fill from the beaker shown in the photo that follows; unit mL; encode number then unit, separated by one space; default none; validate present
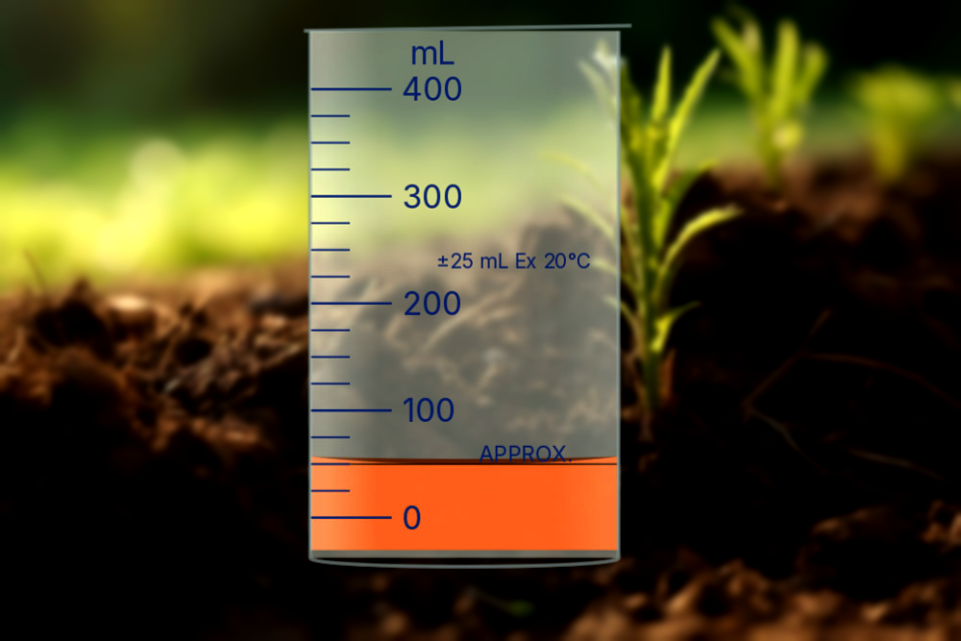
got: 50 mL
